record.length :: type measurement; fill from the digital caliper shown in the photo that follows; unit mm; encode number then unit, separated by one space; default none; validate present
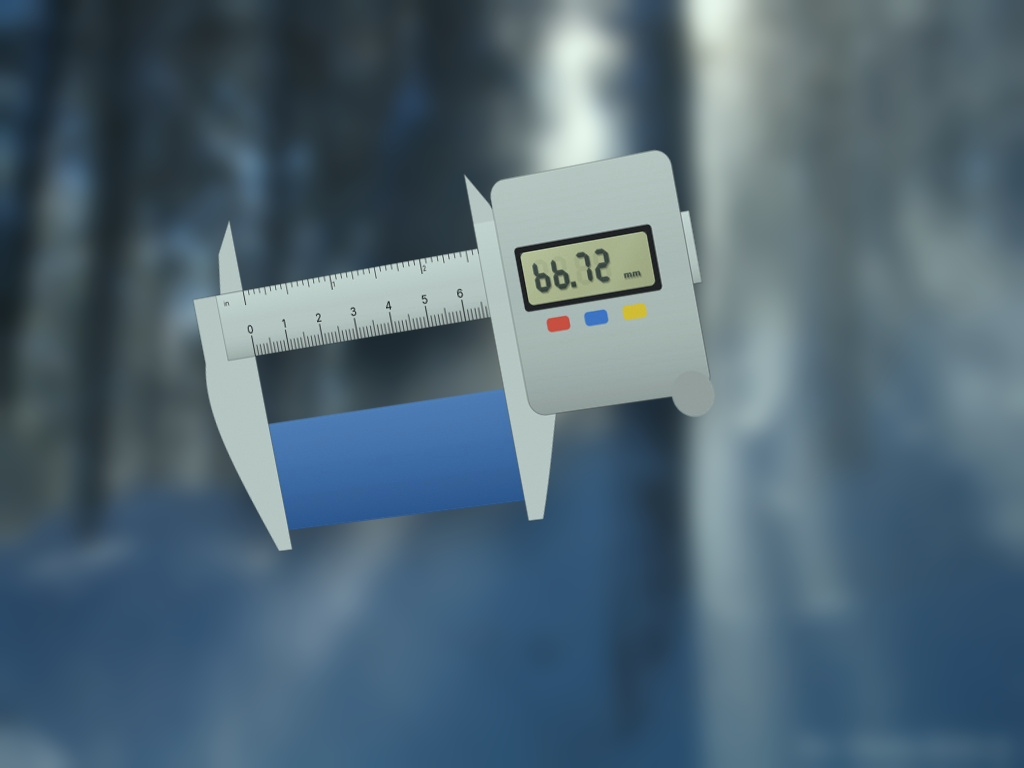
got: 66.72 mm
